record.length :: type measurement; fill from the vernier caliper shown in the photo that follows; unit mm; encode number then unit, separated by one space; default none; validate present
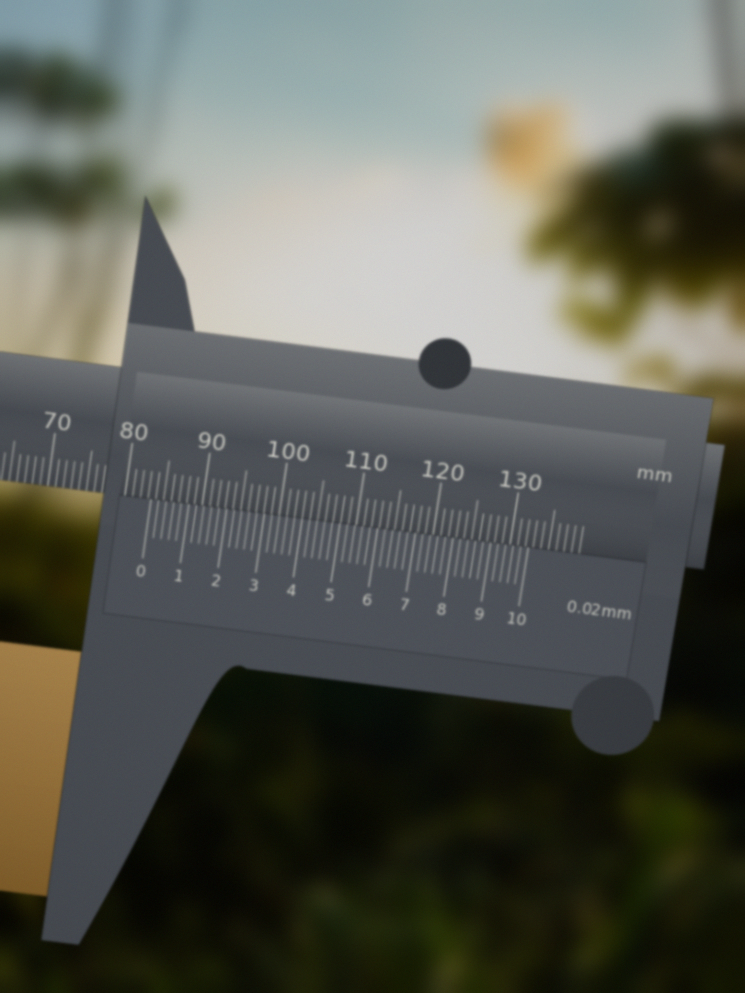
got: 83.4 mm
